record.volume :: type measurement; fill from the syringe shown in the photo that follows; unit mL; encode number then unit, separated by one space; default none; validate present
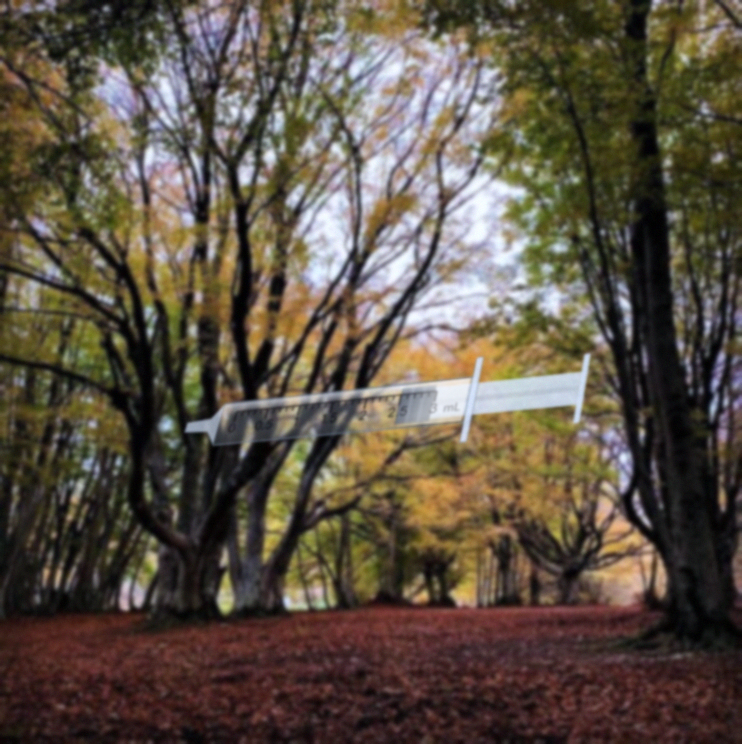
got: 2.5 mL
